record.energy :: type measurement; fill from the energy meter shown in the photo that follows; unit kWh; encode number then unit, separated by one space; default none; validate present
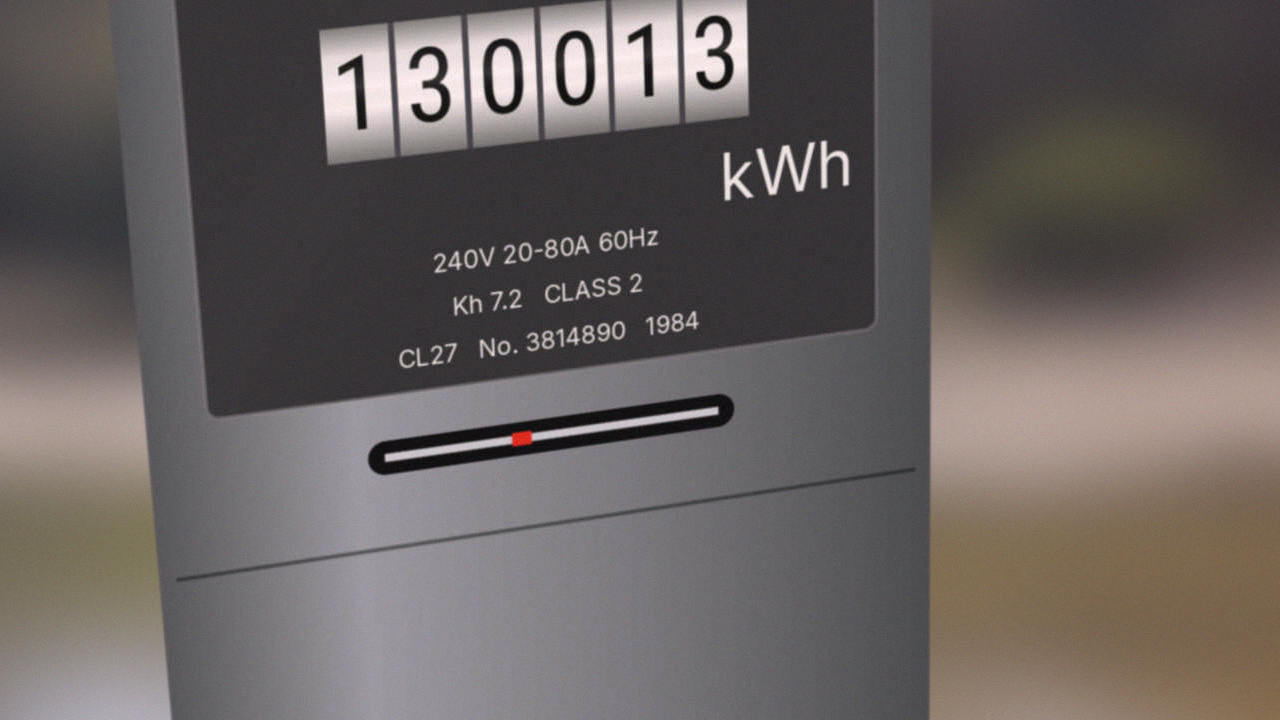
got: 130013 kWh
